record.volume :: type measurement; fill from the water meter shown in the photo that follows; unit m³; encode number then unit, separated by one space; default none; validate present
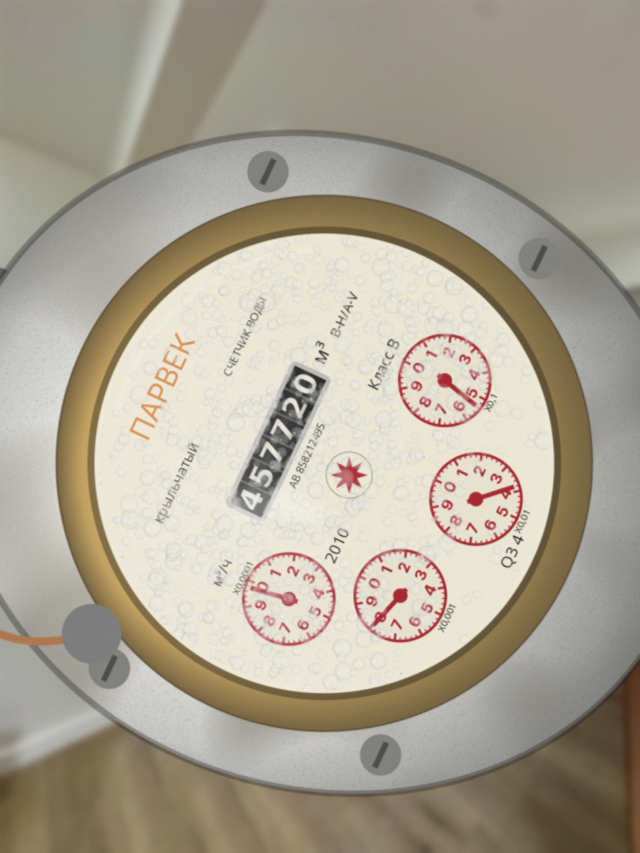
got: 457720.5379 m³
